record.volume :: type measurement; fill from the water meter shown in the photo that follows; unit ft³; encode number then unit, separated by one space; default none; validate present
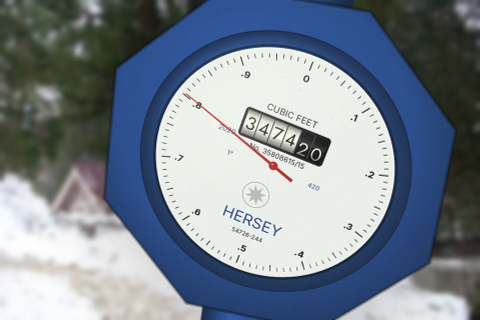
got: 347419.80 ft³
